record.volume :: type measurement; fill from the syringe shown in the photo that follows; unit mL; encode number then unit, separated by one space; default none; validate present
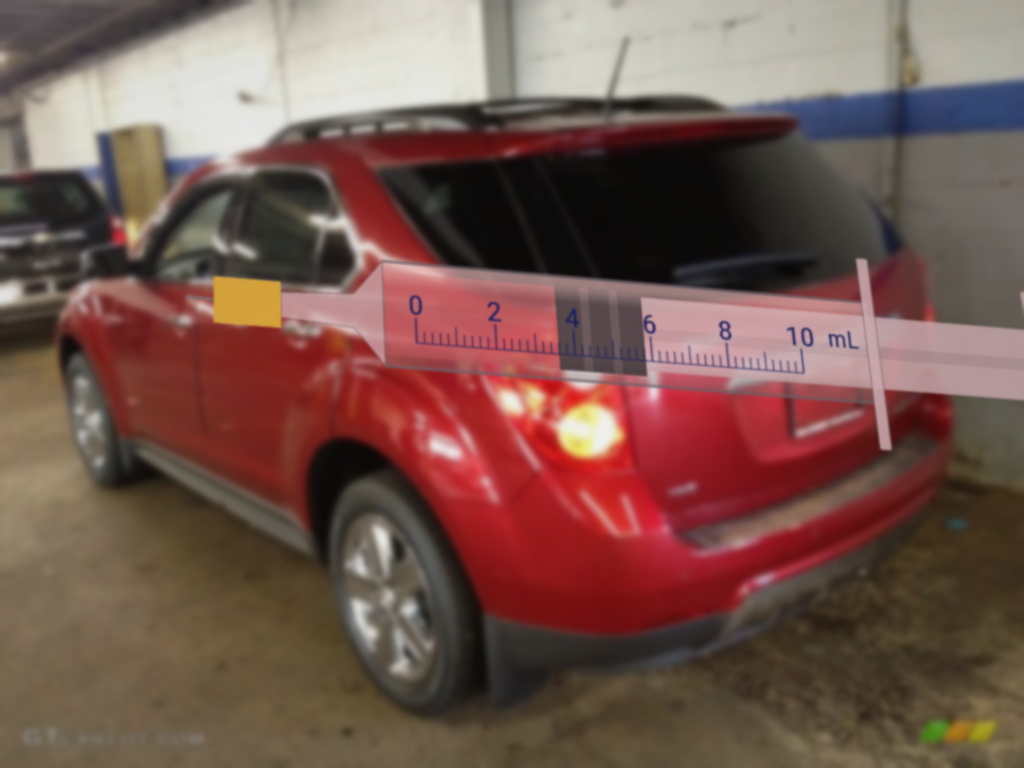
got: 3.6 mL
